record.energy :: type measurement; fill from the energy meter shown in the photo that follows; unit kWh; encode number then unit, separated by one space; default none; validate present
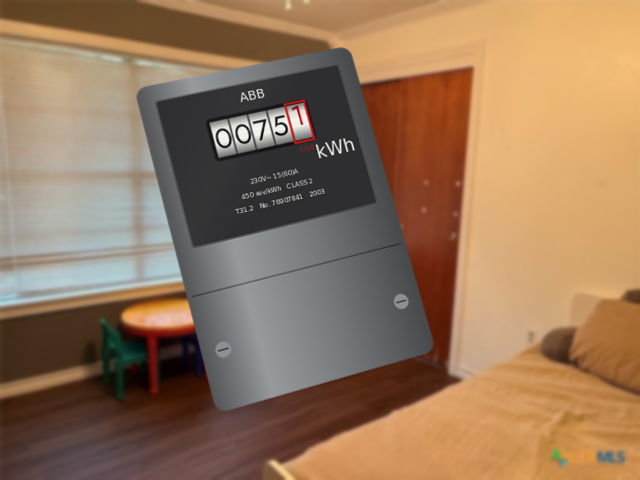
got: 75.1 kWh
